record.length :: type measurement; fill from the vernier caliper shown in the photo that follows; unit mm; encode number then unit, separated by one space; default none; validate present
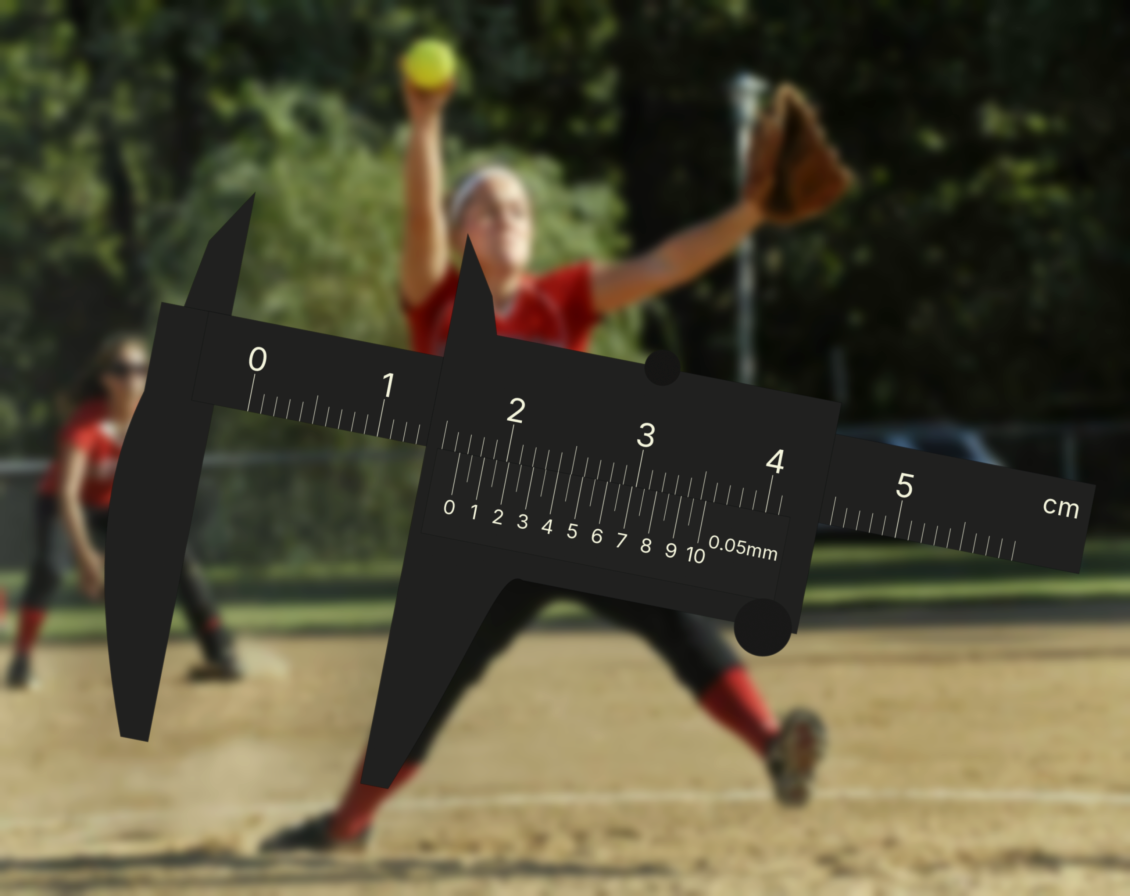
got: 16.4 mm
